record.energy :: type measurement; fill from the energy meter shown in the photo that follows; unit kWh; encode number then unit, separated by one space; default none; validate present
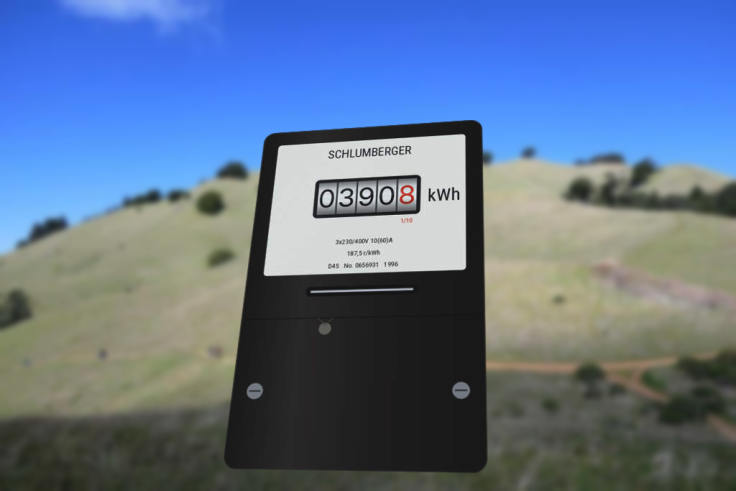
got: 390.8 kWh
